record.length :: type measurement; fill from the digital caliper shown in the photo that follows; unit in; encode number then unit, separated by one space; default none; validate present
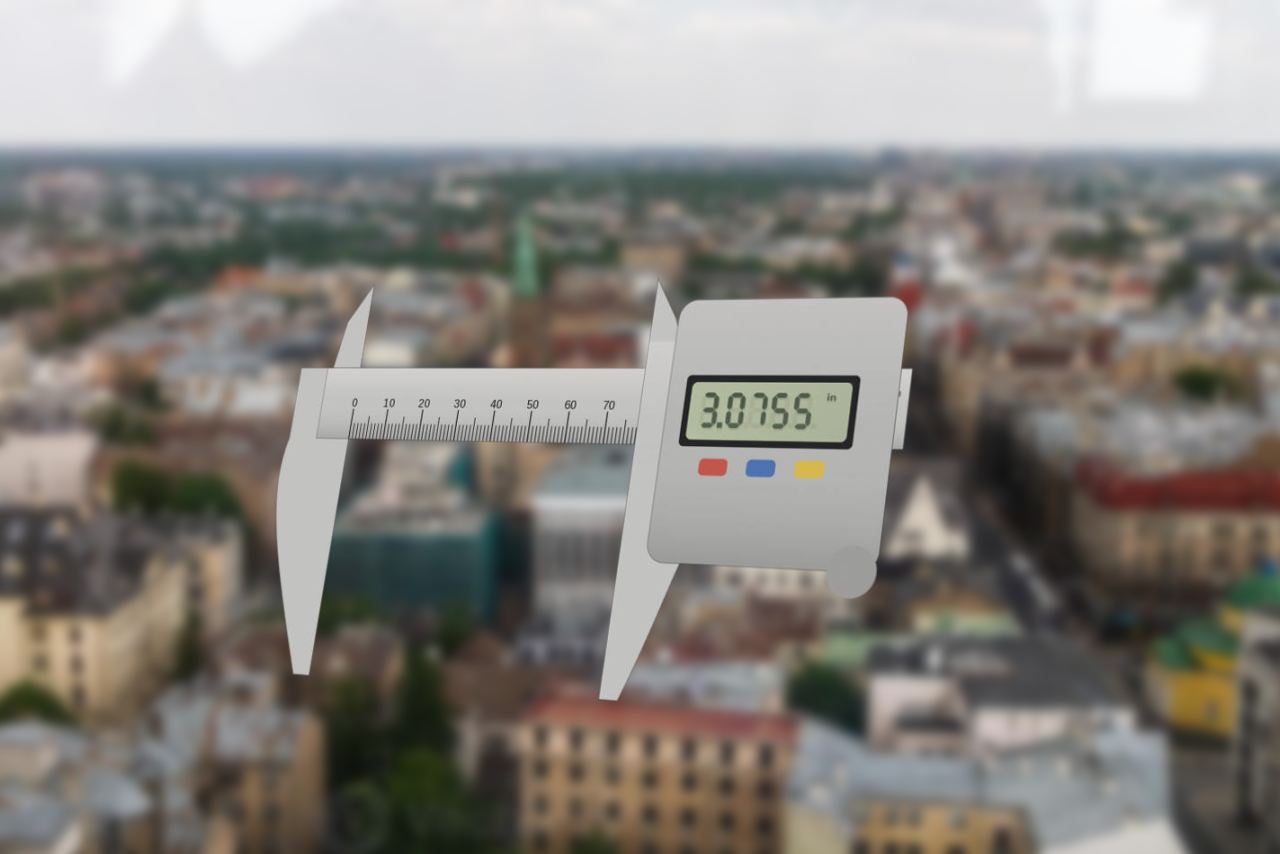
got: 3.0755 in
